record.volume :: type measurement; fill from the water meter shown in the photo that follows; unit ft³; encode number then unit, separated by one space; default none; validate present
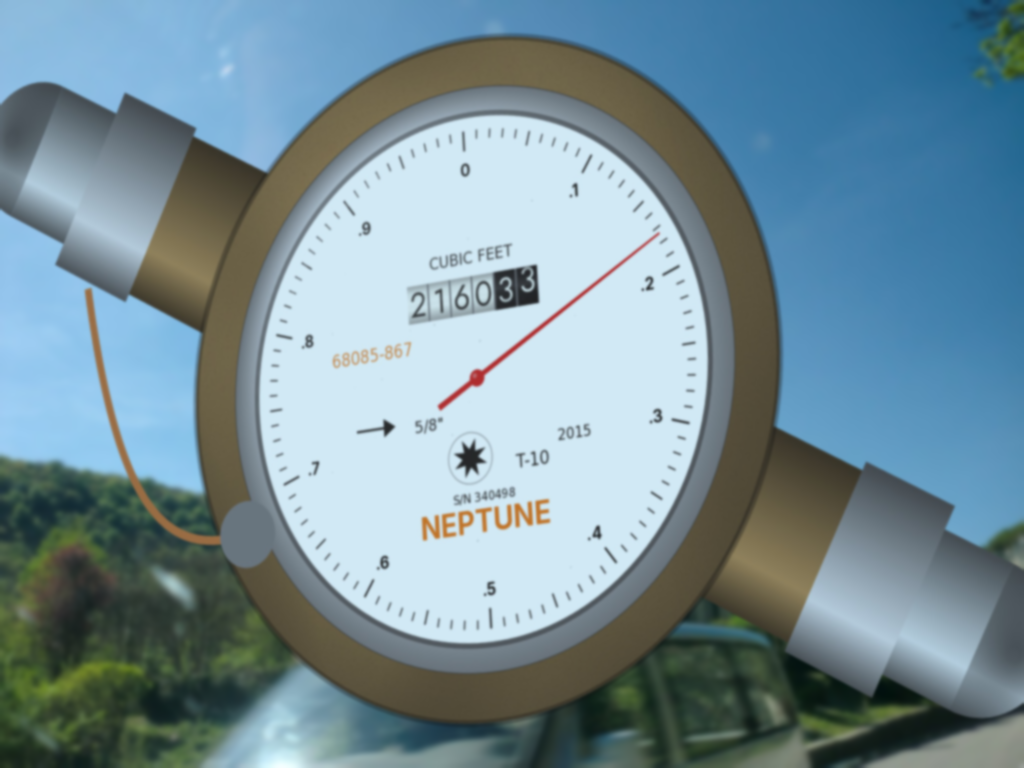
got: 216033.17 ft³
